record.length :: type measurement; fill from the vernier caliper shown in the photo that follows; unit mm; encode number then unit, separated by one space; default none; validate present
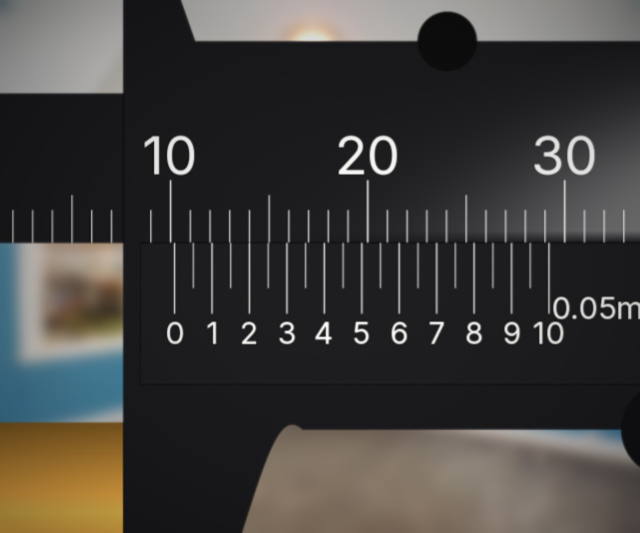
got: 10.2 mm
